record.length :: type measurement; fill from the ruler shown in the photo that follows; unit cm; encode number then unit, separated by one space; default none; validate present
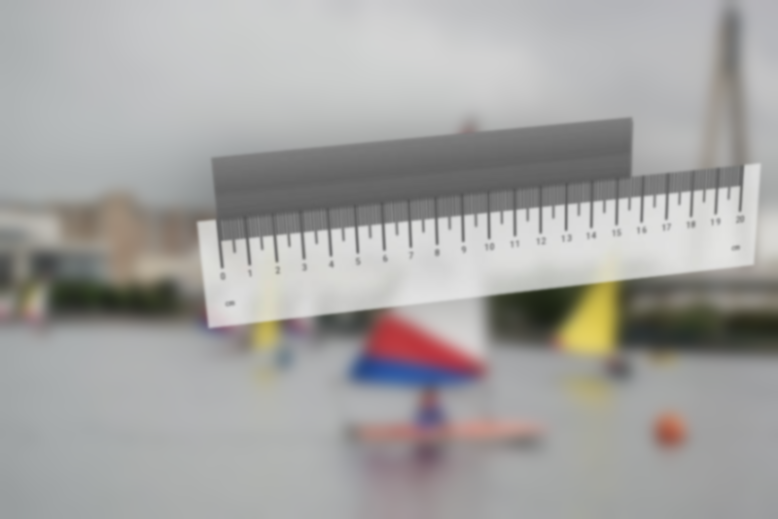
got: 15.5 cm
